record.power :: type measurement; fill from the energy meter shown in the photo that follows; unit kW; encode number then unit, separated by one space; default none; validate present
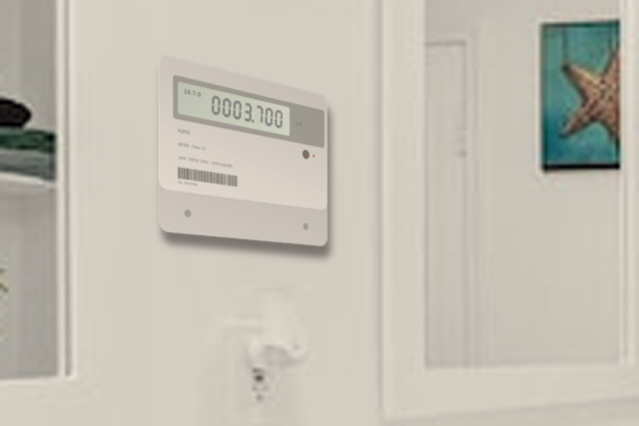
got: 3.700 kW
